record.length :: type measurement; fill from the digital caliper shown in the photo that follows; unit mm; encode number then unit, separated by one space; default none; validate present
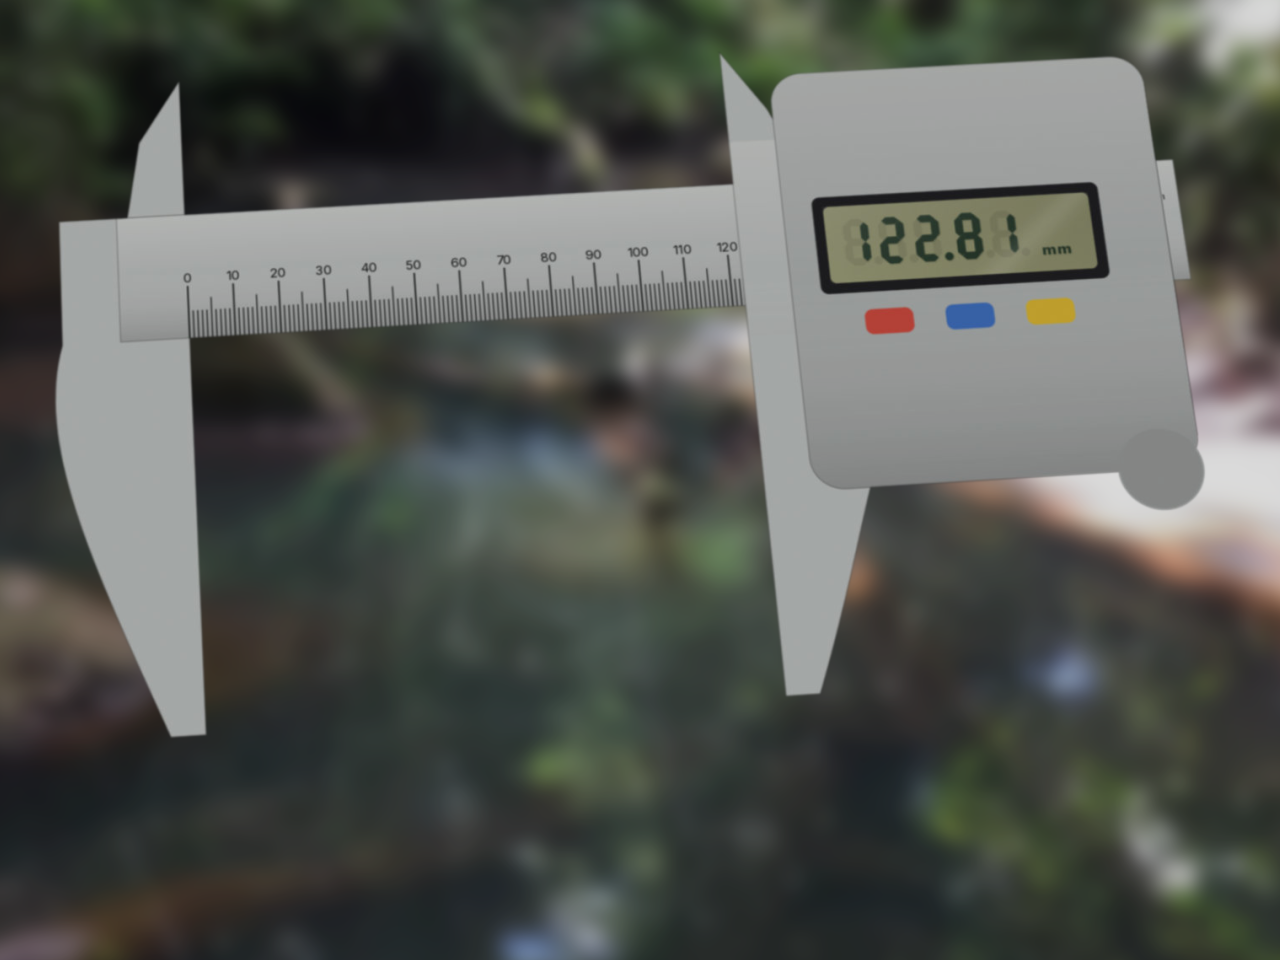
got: 122.81 mm
